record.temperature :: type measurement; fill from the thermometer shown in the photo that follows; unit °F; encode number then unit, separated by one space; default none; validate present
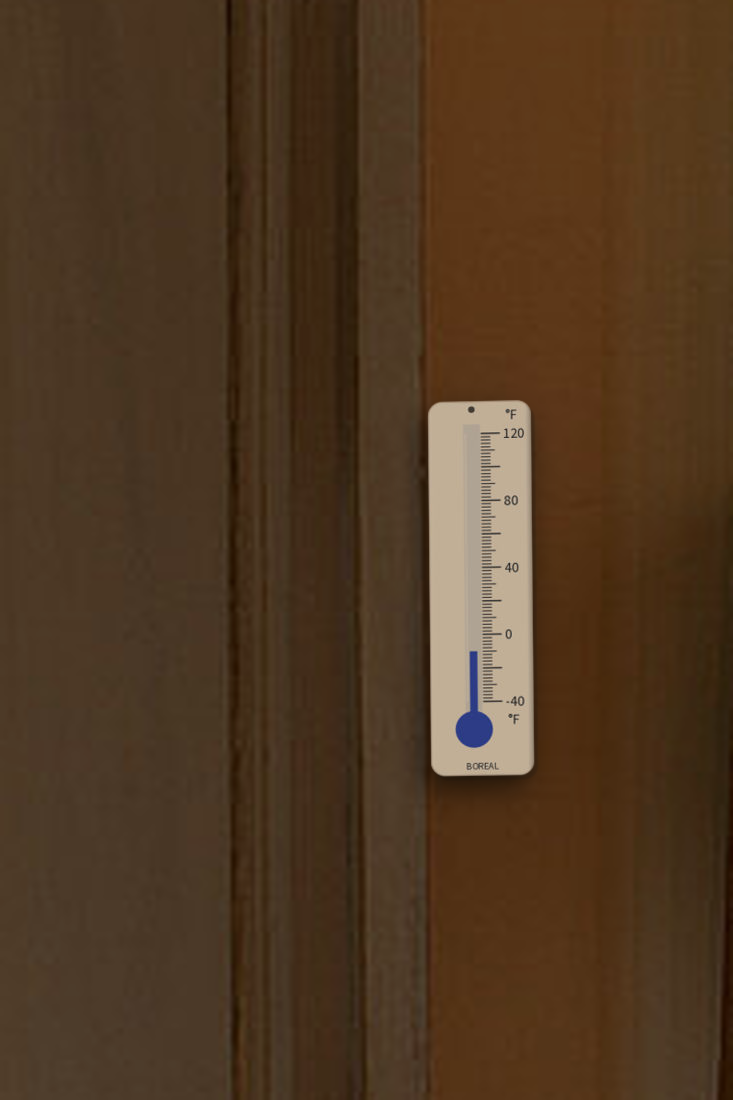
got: -10 °F
